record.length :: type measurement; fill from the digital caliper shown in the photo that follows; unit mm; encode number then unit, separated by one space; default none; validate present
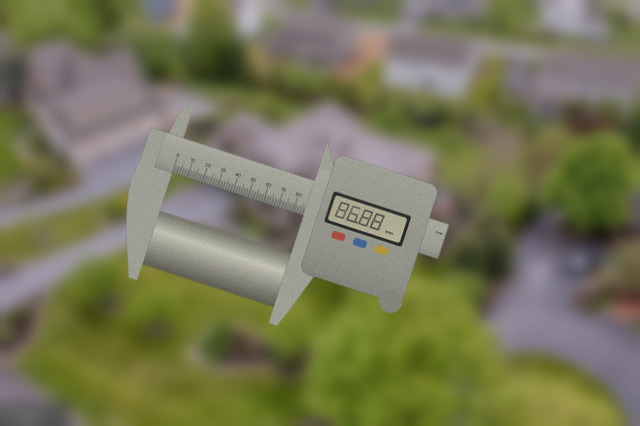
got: 86.88 mm
